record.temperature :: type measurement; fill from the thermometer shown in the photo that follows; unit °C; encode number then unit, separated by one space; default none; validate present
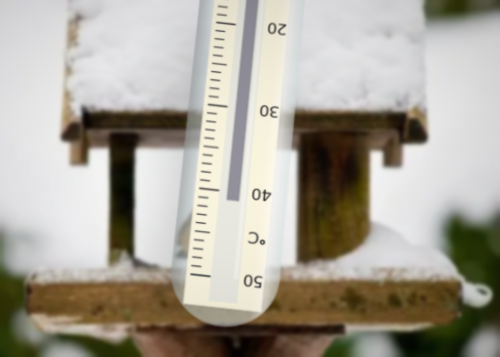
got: 41 °C
